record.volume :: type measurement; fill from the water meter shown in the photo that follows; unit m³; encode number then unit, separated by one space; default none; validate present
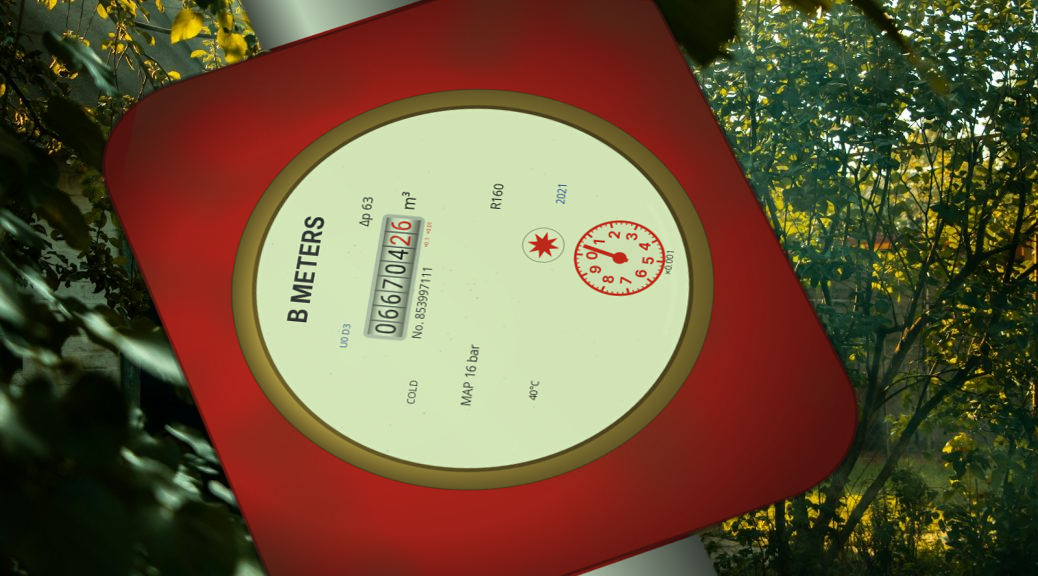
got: 66704.260 m³
